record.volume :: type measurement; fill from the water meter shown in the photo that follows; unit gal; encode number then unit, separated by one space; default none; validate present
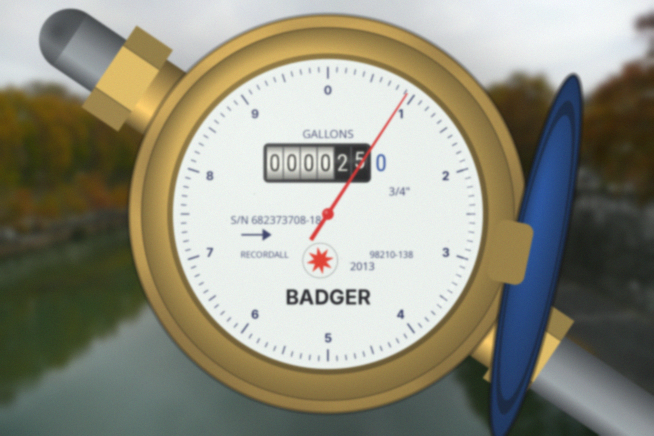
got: 250.9 gal
